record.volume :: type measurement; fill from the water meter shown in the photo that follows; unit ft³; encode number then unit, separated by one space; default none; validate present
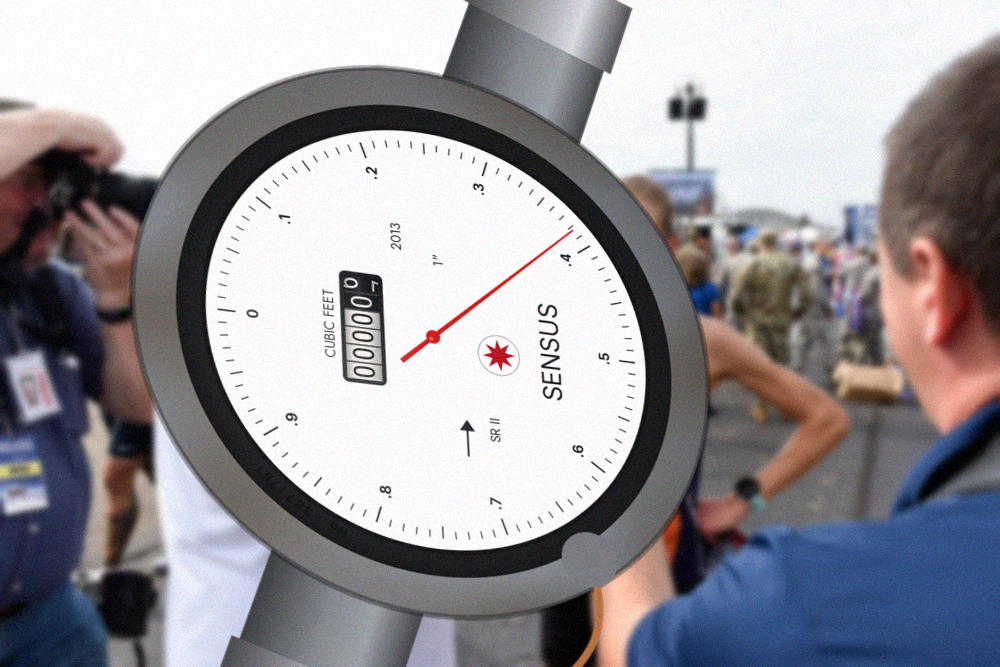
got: 6.38 ft³
